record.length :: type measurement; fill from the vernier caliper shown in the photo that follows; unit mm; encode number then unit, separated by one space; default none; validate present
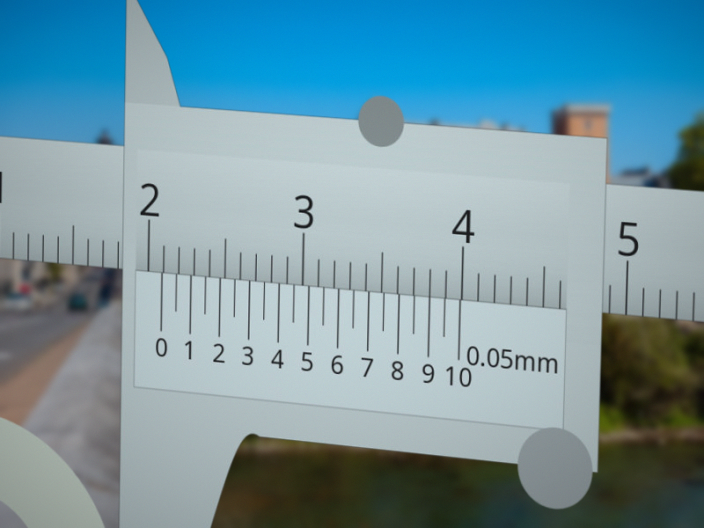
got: 20.9 mm
